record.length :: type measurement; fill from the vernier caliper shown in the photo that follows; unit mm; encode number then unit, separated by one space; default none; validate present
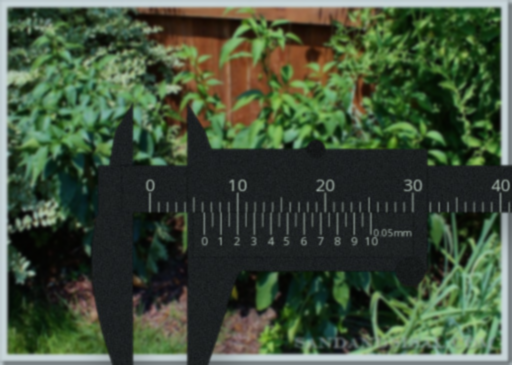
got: 6.2 mm
